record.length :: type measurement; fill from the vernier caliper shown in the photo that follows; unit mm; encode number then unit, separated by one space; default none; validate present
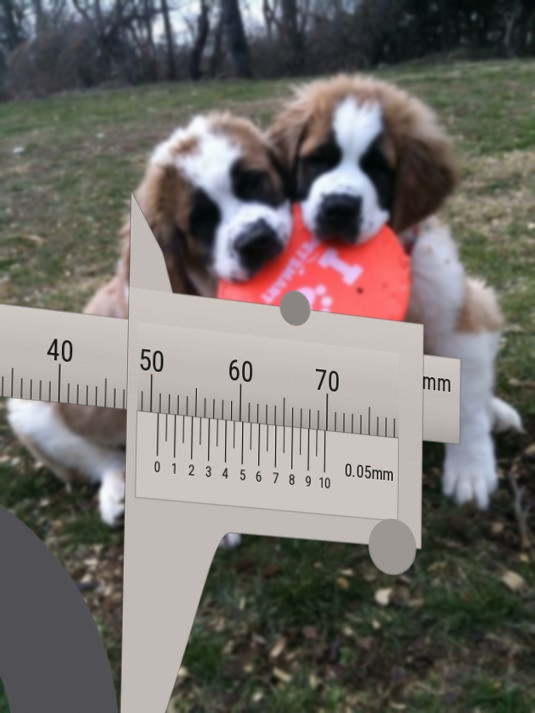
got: 50.8 mm
